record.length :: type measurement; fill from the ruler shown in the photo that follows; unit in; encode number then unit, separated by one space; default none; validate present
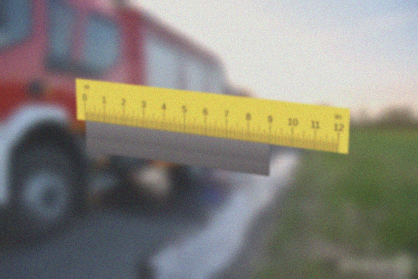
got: 9 in
